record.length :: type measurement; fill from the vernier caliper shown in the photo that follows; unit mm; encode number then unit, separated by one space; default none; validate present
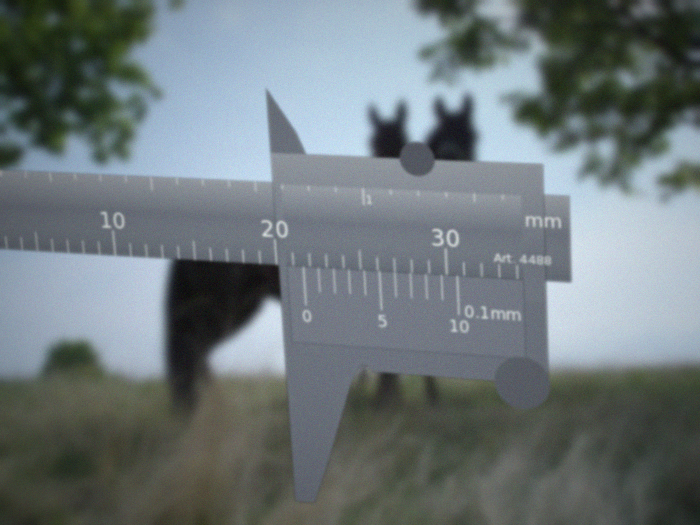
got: 21.6 mm
